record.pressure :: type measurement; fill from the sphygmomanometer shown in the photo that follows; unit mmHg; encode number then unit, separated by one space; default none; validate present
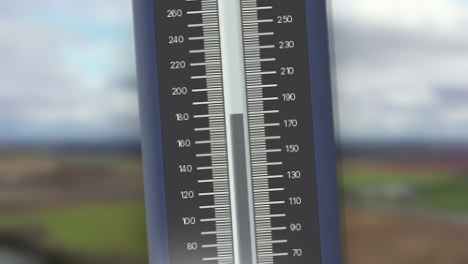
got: 180 mmHg
